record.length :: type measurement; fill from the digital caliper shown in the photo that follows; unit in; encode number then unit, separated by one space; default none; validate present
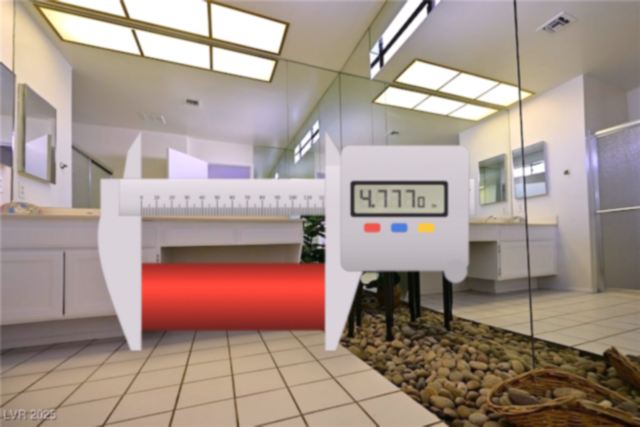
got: 4.7770 in
